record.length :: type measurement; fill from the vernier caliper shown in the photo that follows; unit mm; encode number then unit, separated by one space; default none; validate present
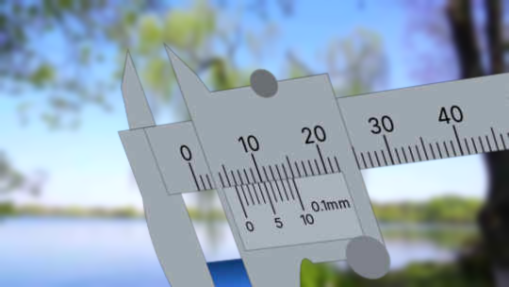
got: 5.8 mm
